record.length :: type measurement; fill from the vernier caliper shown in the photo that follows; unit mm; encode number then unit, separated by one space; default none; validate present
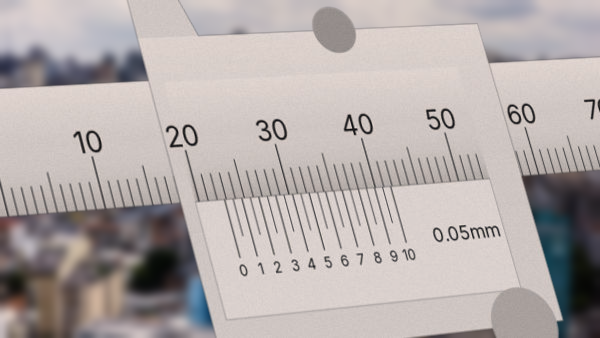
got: 22.8 mm
